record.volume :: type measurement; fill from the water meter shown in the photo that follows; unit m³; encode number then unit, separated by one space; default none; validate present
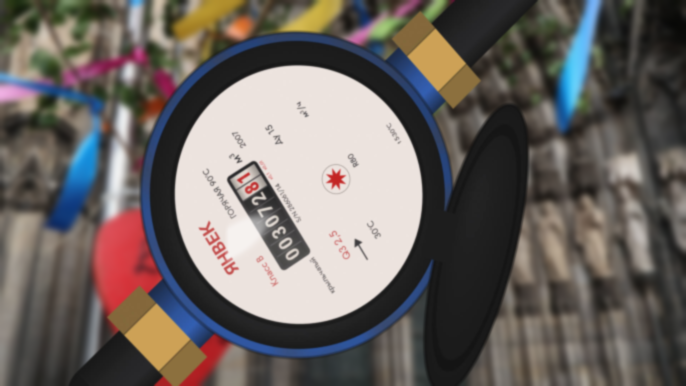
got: 3072.81 m³
